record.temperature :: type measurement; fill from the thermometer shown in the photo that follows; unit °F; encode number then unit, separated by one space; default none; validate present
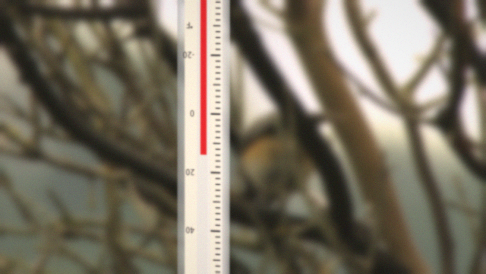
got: 14 °F
